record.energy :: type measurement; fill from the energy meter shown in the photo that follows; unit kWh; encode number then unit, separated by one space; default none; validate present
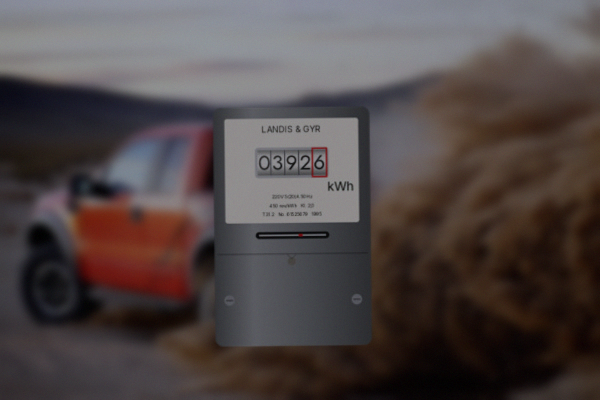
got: 392.6 kWh
